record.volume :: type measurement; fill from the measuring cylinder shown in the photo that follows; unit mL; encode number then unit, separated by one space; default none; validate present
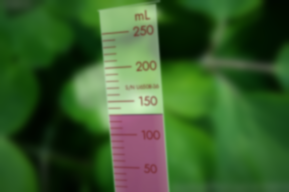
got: 130 mL
